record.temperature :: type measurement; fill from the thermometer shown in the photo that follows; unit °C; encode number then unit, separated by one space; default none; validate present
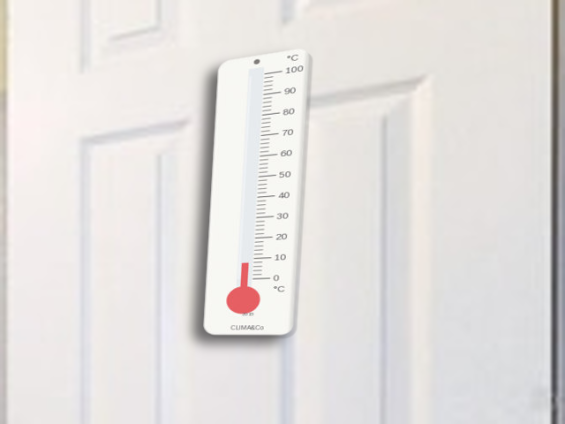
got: 8 °C
